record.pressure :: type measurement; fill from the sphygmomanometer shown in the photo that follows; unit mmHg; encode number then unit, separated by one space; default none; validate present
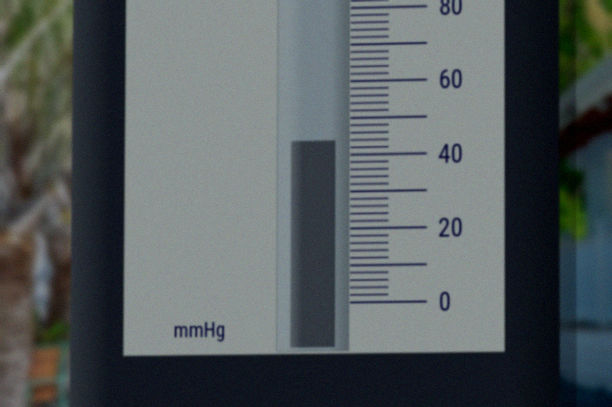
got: 44 mmHg
